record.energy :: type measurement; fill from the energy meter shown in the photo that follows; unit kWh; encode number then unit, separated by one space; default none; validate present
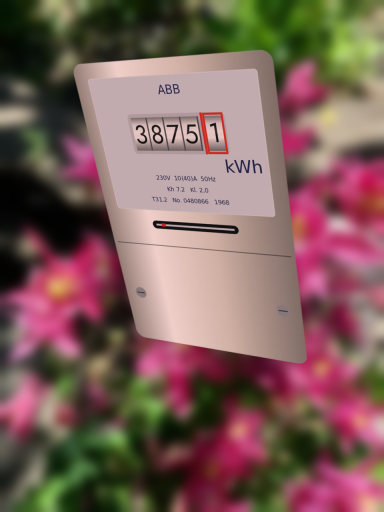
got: 3875.1 kWh
